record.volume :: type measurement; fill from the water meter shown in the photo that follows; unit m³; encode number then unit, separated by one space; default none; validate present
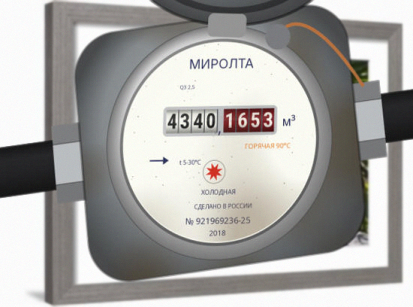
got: 4340.1653 m³
